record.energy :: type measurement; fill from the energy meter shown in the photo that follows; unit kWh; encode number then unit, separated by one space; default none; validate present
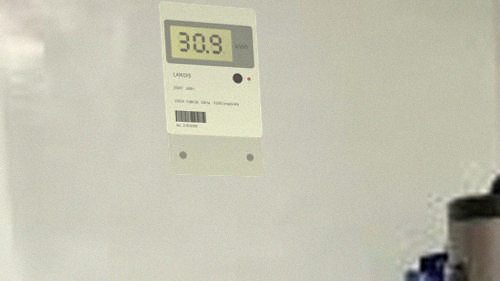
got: 30.9 kWh
